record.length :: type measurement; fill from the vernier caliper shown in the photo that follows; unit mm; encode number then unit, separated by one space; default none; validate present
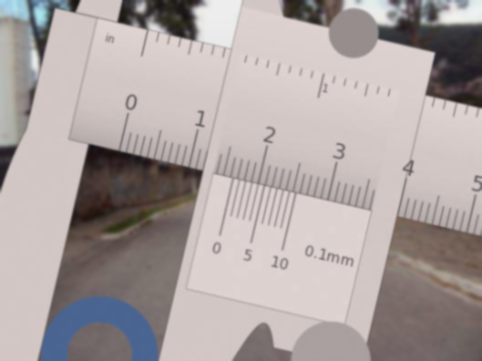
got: 16.4 mm
